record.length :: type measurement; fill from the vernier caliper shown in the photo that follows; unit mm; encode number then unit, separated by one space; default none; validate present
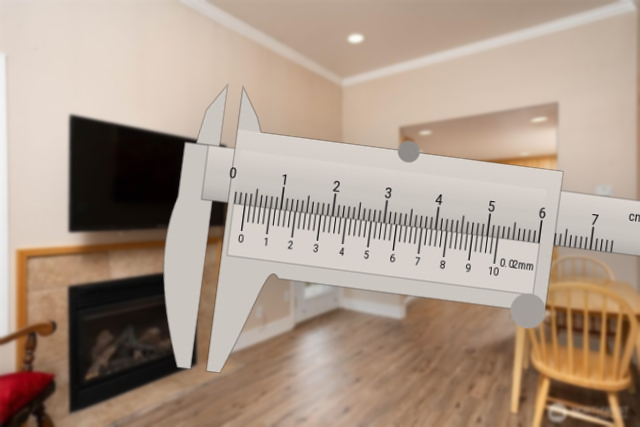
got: 3.0 mm
